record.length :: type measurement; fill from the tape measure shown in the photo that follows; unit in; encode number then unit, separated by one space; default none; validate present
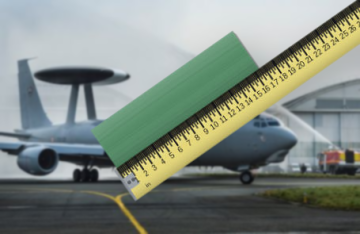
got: 16.5 in
